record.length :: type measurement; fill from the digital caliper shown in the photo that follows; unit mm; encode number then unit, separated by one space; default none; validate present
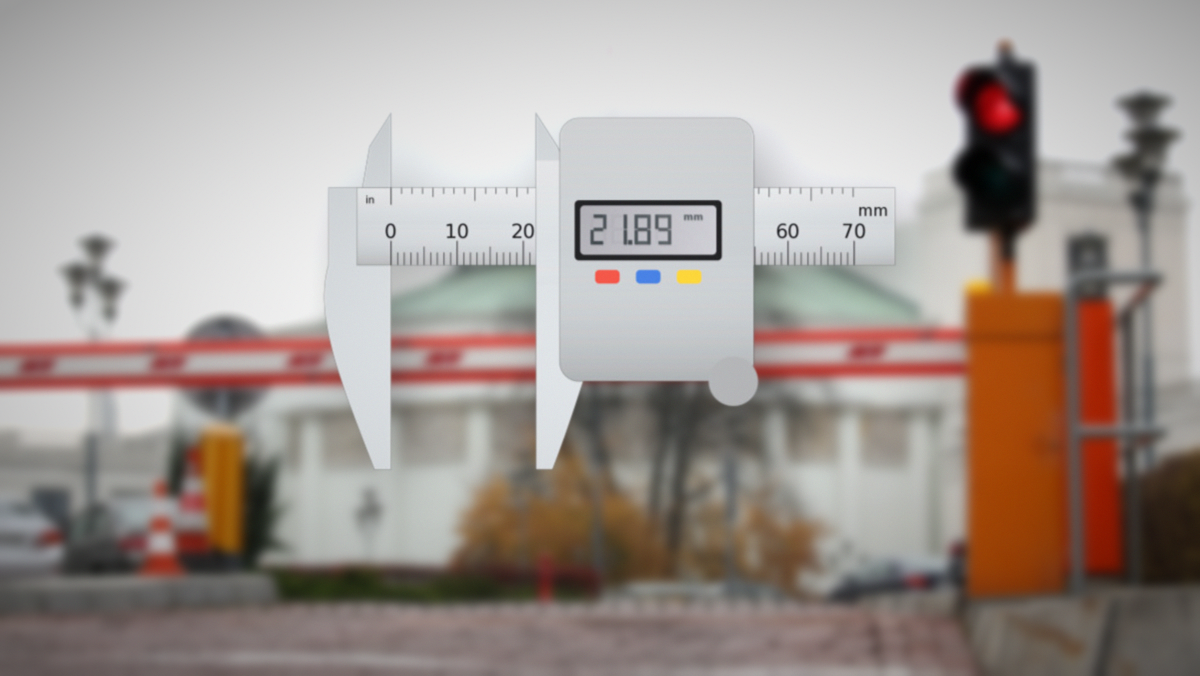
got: 21.89 mm
